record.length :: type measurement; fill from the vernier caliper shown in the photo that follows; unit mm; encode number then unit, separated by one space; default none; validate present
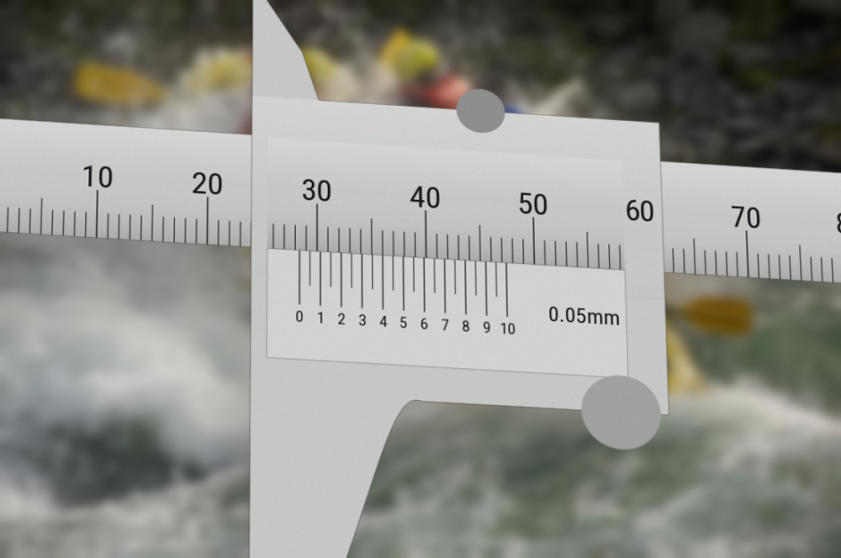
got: 28.4 mm
